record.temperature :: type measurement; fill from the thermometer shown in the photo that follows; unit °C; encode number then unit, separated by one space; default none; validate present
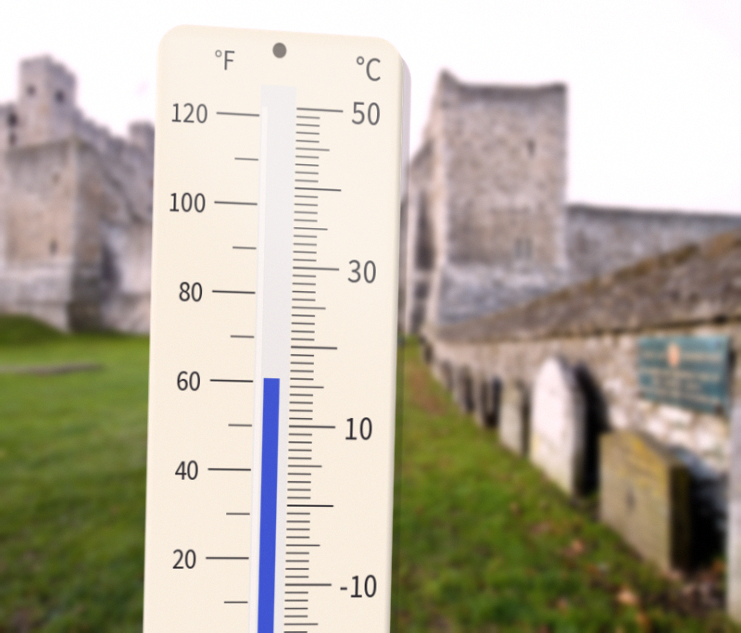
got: 16 °C
